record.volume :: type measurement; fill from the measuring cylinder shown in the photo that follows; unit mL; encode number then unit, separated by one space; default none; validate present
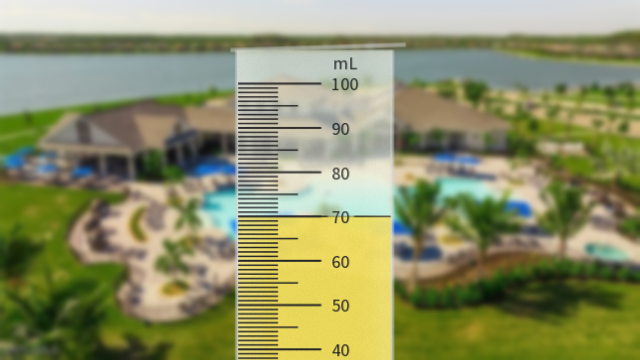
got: 70 mL
